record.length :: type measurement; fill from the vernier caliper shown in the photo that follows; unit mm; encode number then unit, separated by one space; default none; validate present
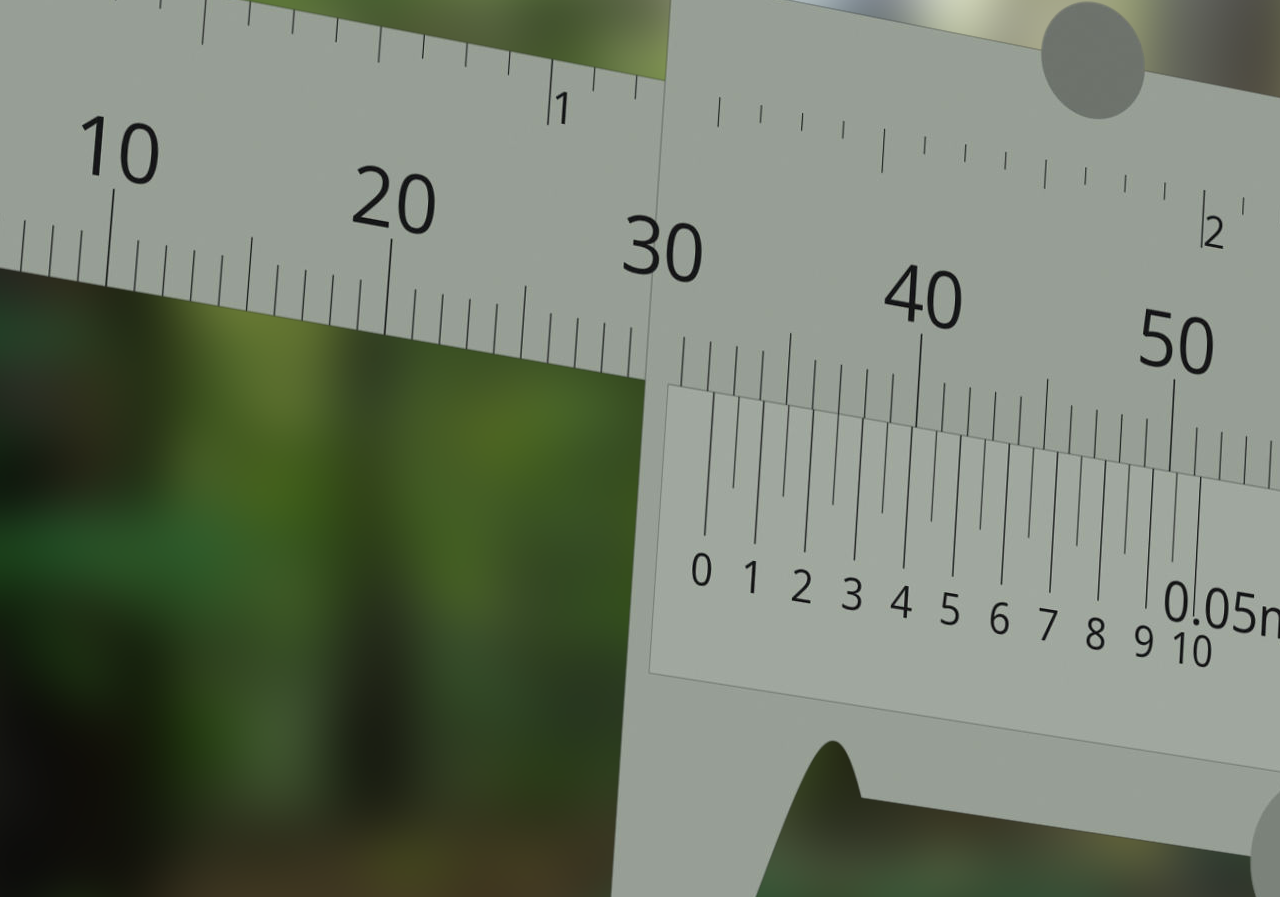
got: 32.25 mm
